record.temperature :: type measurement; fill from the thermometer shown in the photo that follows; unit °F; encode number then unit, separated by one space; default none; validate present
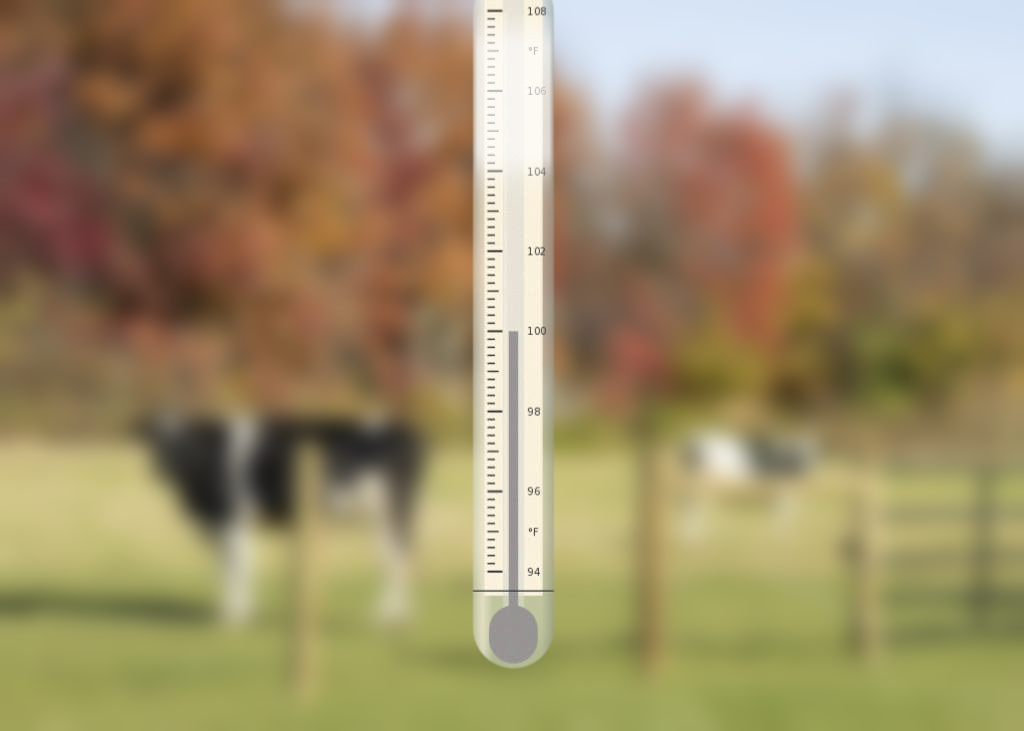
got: 100 °F
